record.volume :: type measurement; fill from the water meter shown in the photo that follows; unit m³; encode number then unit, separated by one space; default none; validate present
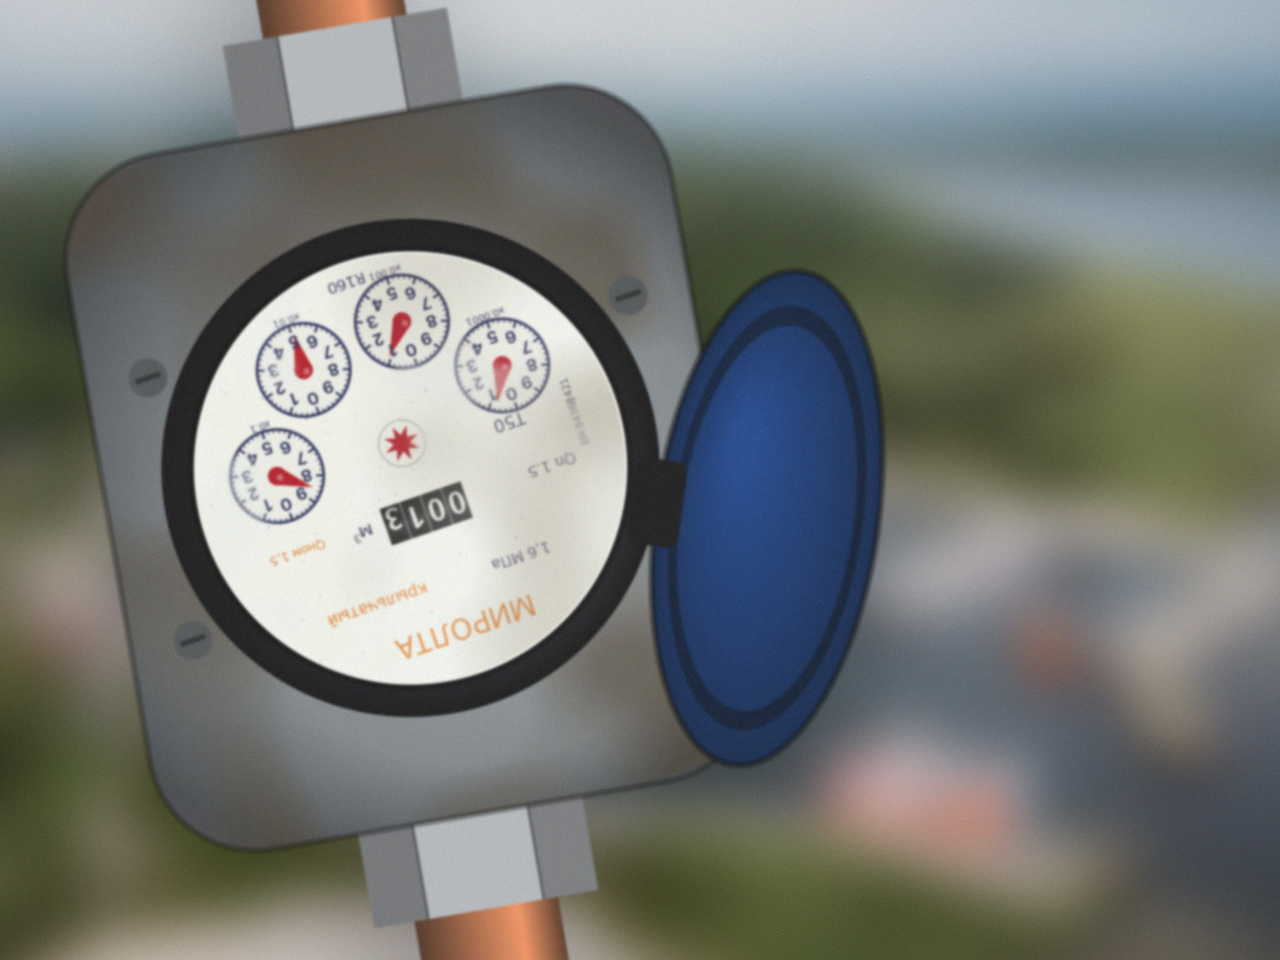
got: 12.8510 m³
